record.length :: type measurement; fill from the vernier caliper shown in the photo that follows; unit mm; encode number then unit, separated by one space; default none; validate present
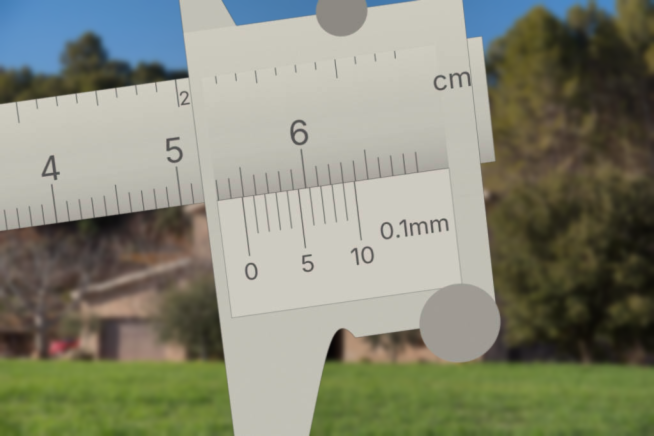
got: 54.9 mm
